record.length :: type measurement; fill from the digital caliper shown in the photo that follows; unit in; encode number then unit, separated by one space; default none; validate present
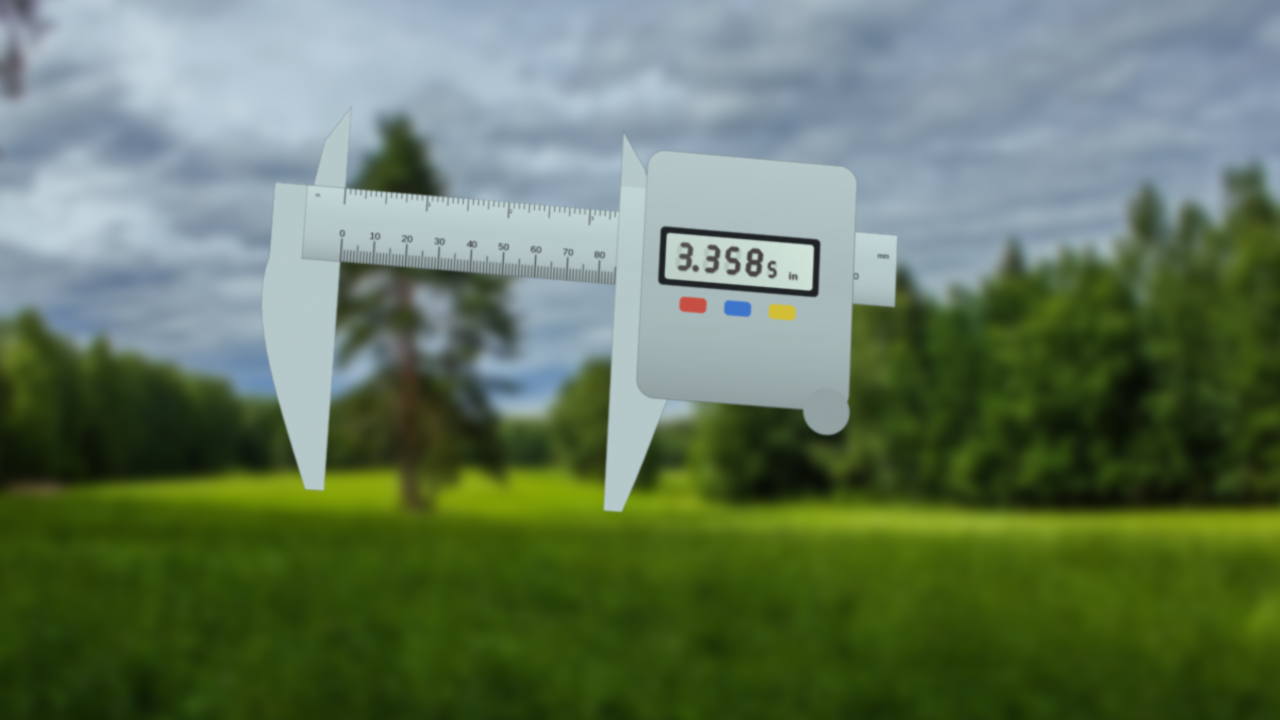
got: 3.3585 in
